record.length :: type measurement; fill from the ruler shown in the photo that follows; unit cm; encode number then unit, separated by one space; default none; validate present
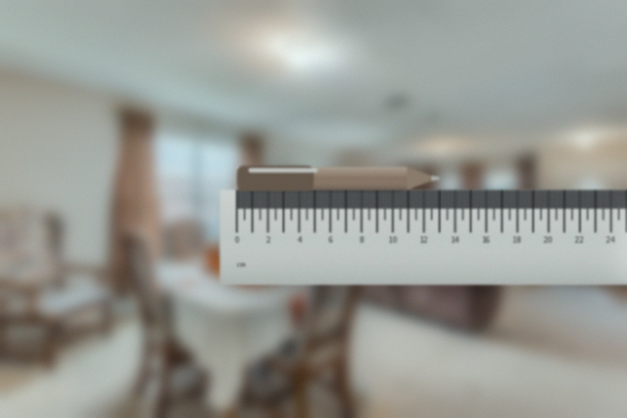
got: 13 cm
